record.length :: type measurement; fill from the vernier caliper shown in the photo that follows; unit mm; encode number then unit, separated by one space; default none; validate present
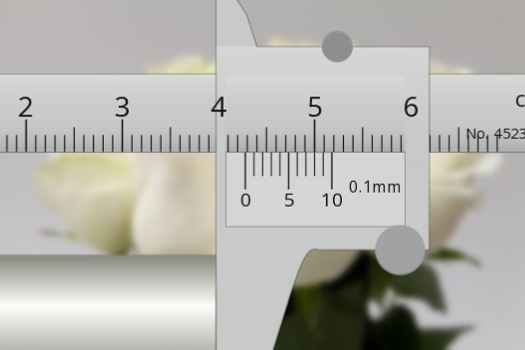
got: 42.8 mm
